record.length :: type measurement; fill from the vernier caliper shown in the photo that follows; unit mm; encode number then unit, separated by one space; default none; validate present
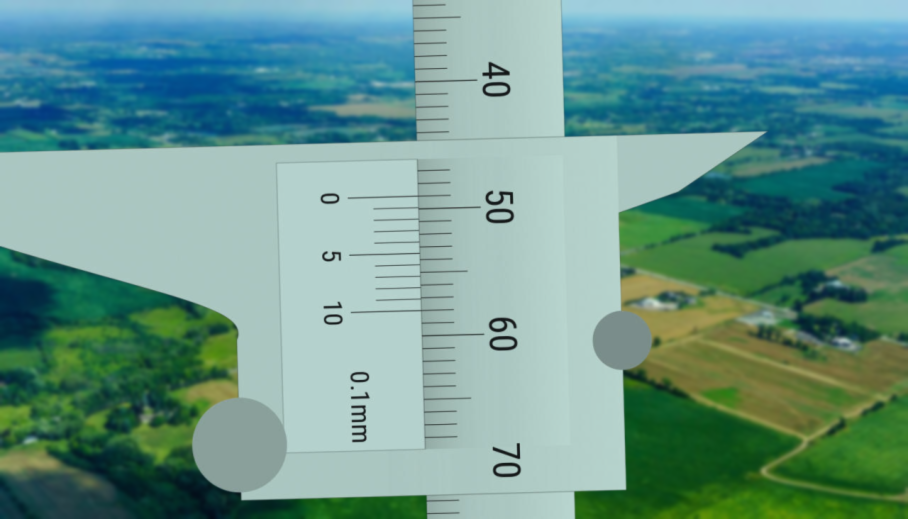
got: 49.0 mm
